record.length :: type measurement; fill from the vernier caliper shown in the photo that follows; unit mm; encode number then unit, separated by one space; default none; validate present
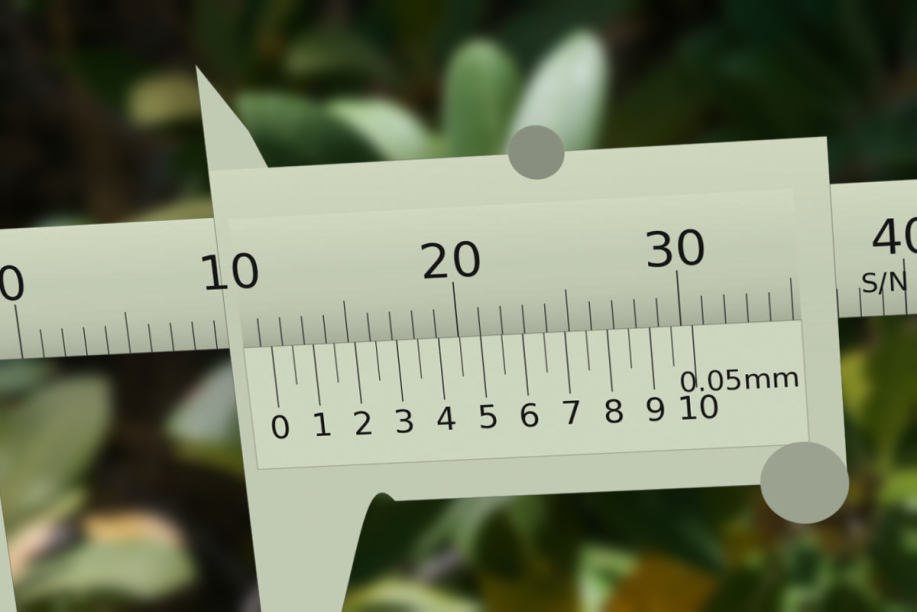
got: 11.50 mm
